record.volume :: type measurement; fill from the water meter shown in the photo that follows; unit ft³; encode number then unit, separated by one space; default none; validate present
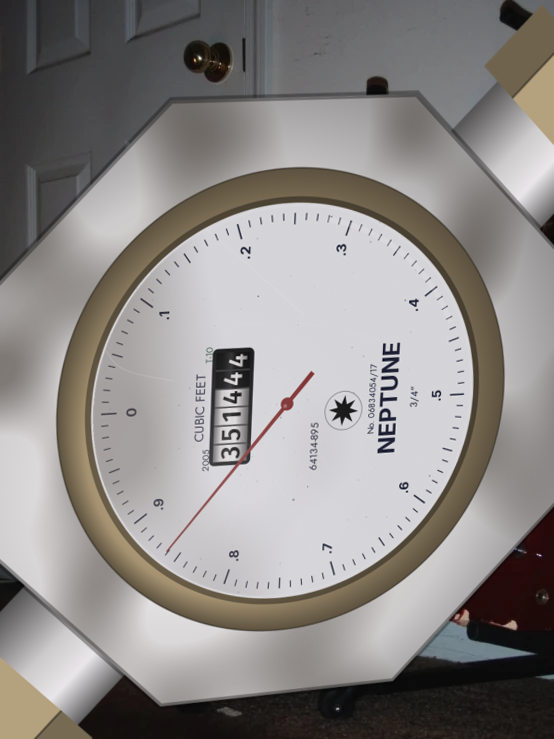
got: 351443.86 ft³
